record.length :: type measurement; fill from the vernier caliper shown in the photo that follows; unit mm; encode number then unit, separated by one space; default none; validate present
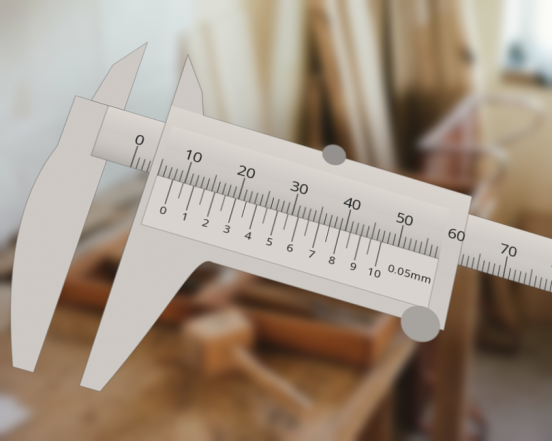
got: 7.8 mm
